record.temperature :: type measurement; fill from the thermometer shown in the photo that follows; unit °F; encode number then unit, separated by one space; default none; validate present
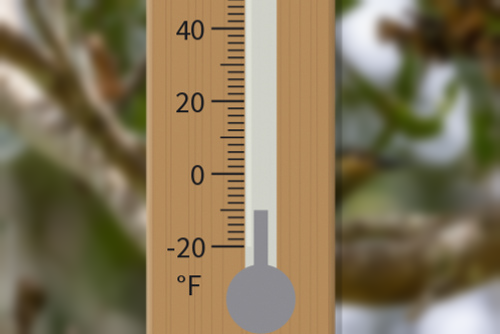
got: -10 °F
